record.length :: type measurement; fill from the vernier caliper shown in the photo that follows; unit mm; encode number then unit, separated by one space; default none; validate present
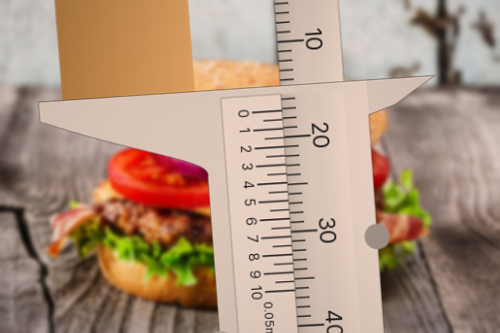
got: 17.2 mm
